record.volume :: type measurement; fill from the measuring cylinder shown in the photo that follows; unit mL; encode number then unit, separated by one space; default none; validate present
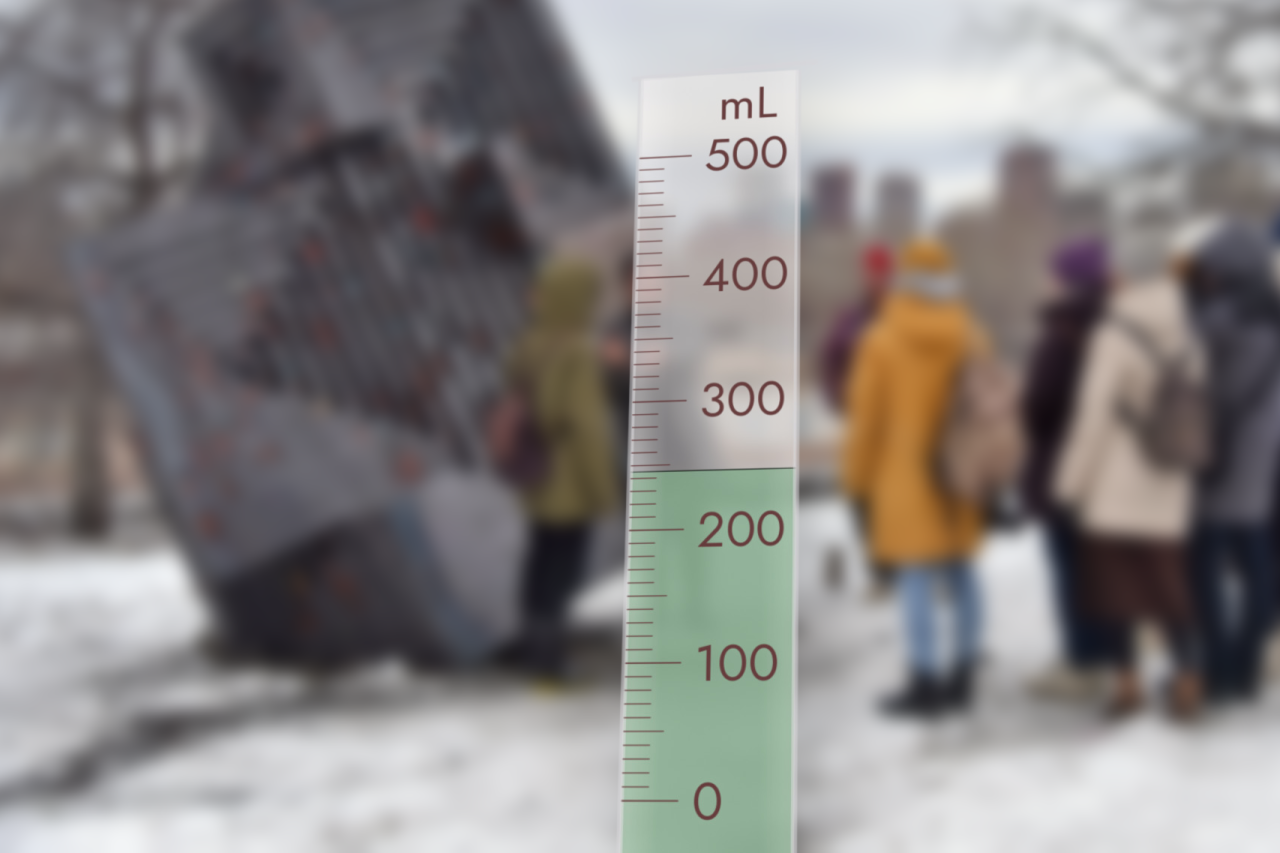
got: 245 mL
